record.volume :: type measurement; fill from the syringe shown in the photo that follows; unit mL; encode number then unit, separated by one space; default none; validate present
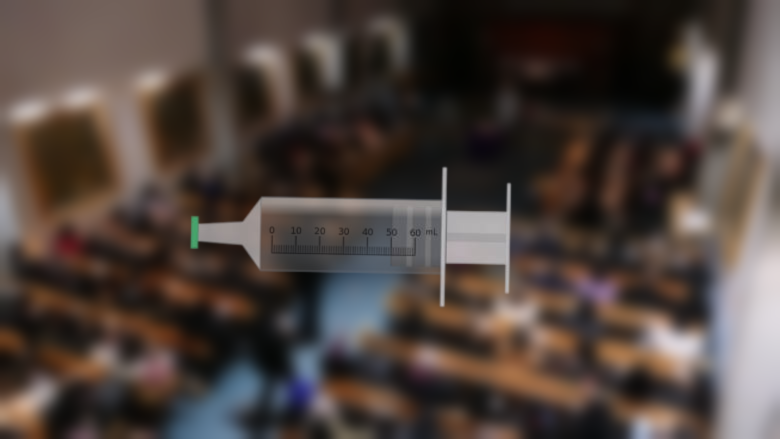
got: 50 mL
